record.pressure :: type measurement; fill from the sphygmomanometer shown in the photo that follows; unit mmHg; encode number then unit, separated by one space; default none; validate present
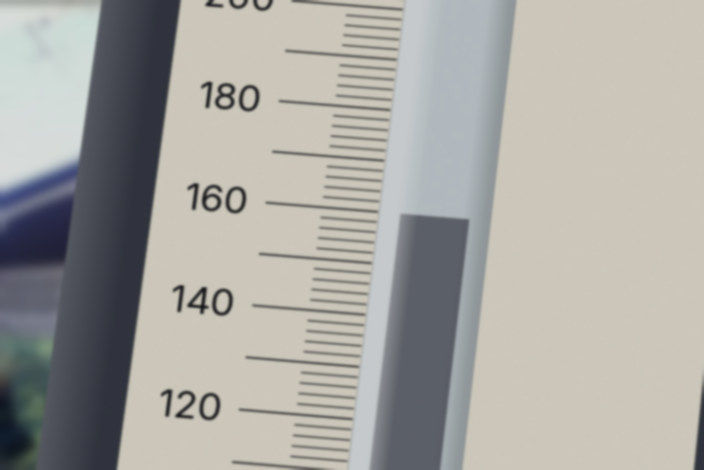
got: 160 mmHg
